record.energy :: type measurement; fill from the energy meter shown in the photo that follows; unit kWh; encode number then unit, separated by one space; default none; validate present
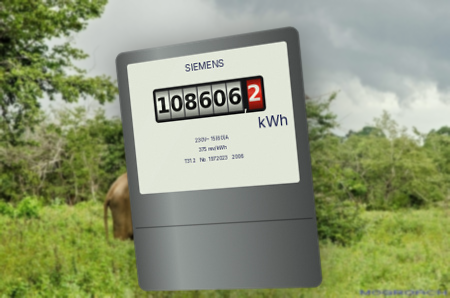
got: 108606.2 kWh
